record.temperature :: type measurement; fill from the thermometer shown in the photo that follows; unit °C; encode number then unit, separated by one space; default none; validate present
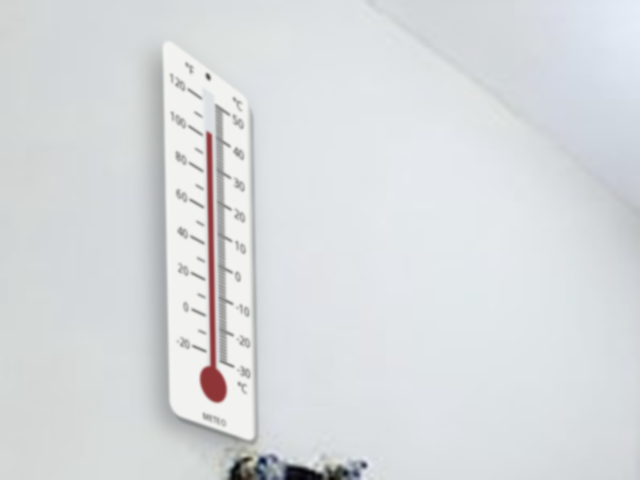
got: 40 °C
